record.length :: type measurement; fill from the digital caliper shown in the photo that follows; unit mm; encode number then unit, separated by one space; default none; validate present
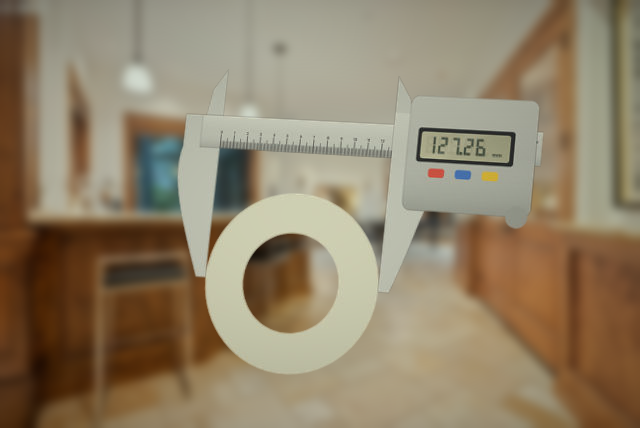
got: 127.26 mm
